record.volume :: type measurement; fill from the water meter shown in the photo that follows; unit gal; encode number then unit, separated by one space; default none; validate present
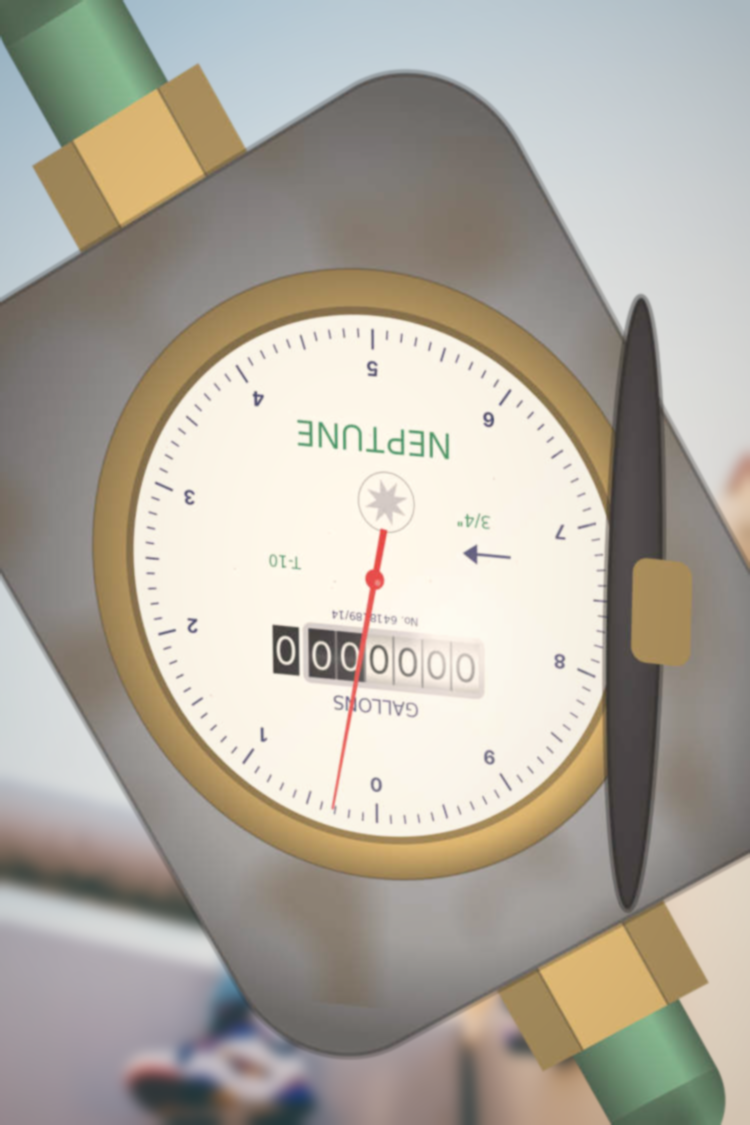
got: 0.3 gal
